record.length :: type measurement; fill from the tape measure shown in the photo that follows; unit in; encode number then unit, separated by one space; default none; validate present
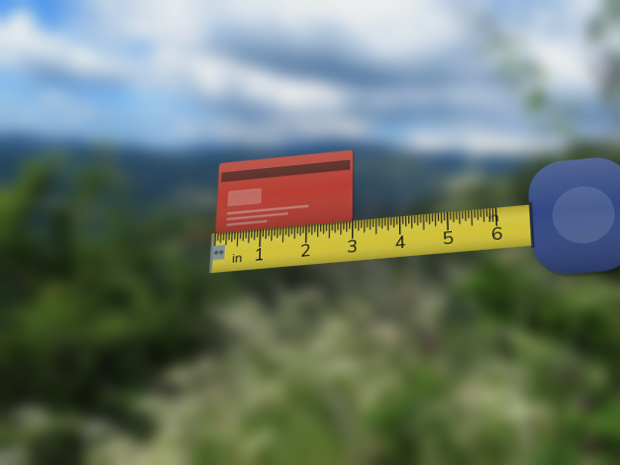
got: 3 in
